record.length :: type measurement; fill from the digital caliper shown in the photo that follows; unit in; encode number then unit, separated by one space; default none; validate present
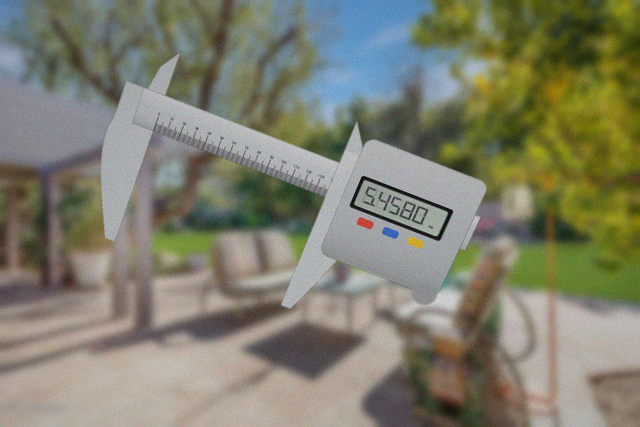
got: 5.4580 in
